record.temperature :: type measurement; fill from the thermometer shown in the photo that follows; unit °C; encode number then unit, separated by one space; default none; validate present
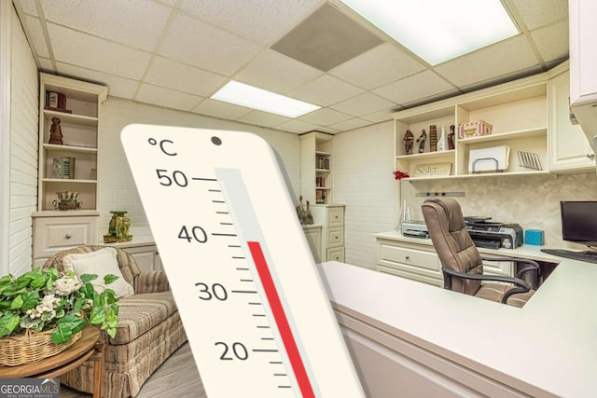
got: 39 °C
